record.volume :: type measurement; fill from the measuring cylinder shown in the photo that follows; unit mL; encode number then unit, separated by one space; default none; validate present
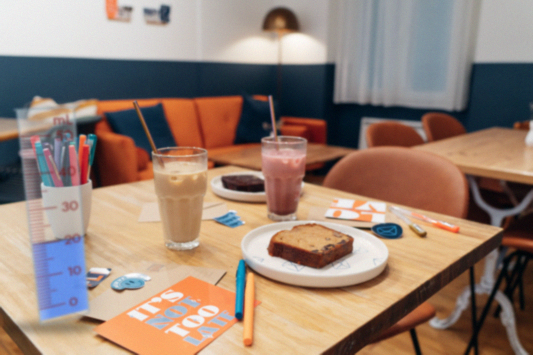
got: 20 mL
